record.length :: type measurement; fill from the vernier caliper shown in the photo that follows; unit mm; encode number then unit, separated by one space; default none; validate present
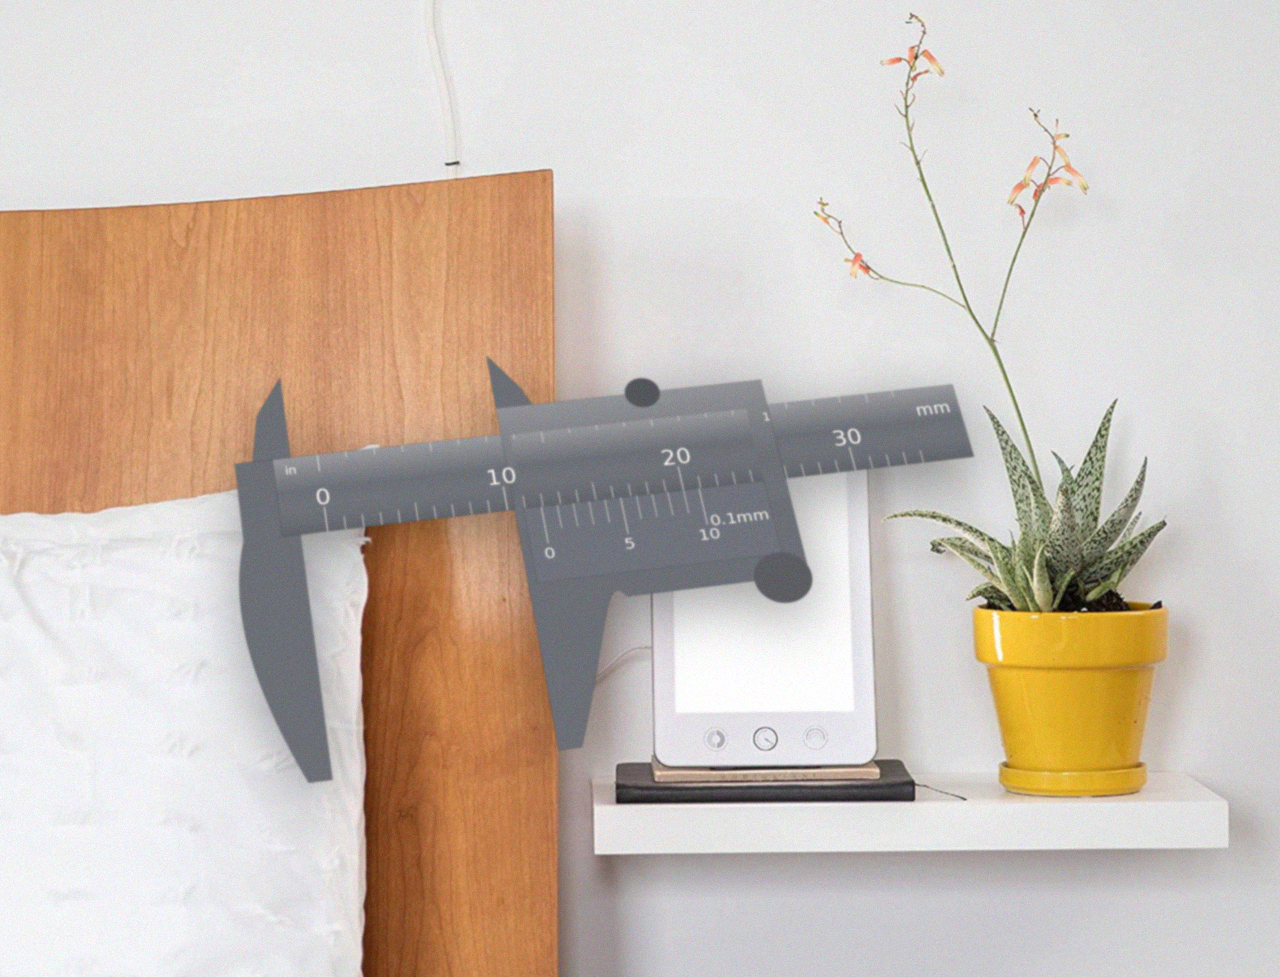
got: 11.9 mm
